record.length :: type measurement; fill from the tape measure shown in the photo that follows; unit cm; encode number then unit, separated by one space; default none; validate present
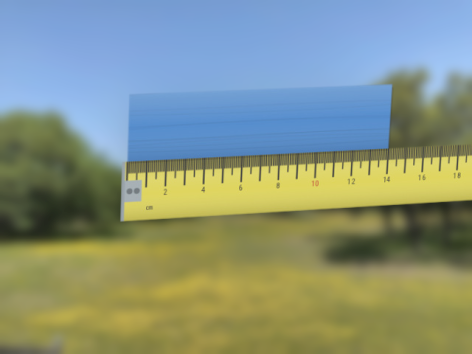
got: 14 cm
